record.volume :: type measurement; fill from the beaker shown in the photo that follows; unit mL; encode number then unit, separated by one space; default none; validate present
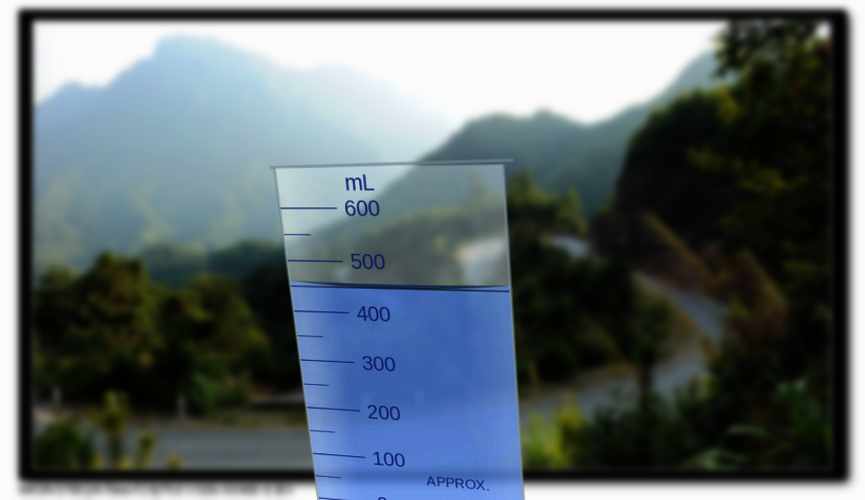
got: 450 mL
